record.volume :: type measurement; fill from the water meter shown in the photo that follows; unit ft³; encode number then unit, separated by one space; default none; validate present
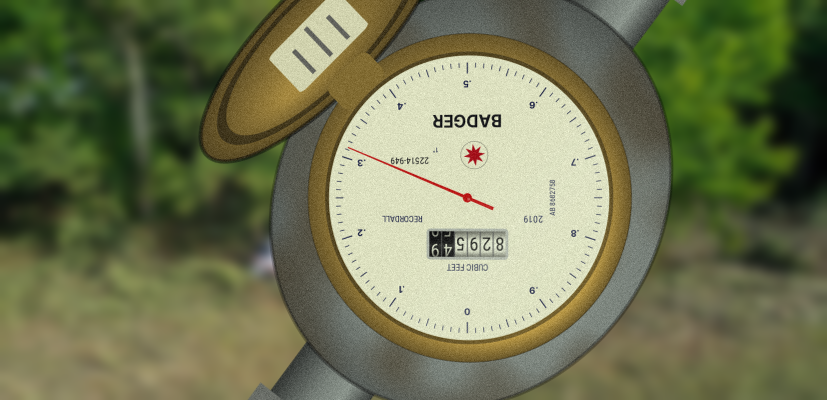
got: 829549.31 ft³
